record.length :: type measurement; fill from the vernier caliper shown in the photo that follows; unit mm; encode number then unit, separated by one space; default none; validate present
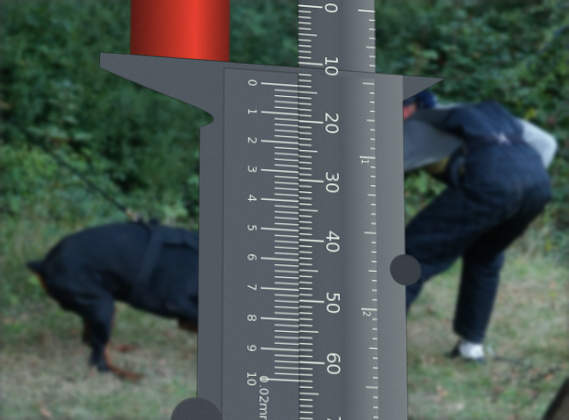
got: 14.0 mm
